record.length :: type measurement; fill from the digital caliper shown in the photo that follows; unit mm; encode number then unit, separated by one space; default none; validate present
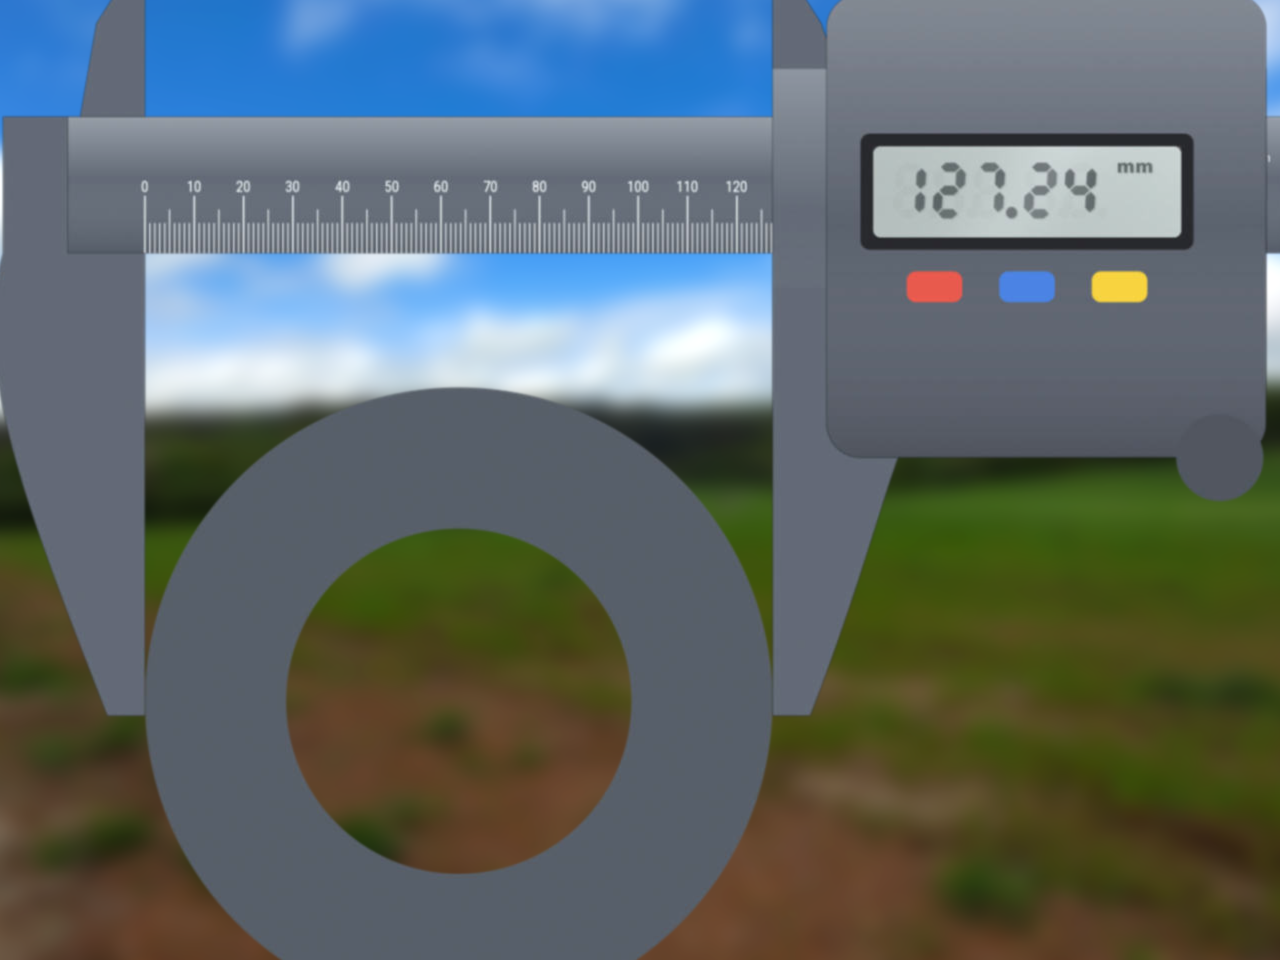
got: 127.24 mm
